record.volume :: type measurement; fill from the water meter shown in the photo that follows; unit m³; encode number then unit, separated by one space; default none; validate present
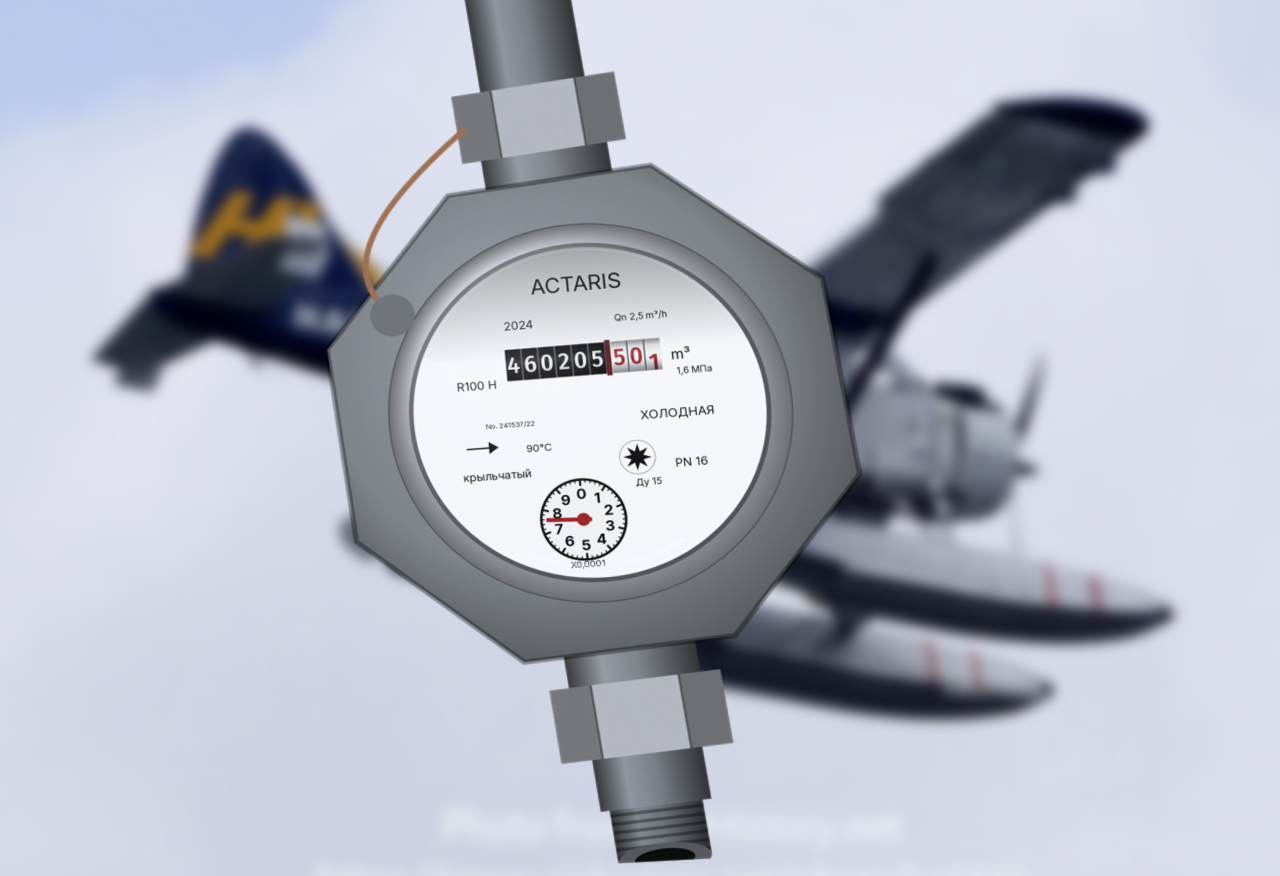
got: 460205.5007 m³
